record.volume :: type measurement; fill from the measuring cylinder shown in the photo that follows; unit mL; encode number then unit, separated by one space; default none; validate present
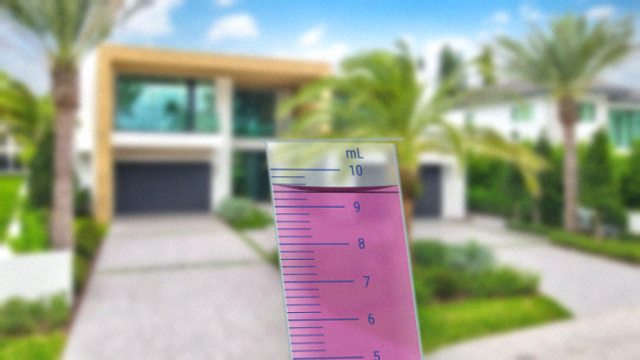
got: 9.4 mL
